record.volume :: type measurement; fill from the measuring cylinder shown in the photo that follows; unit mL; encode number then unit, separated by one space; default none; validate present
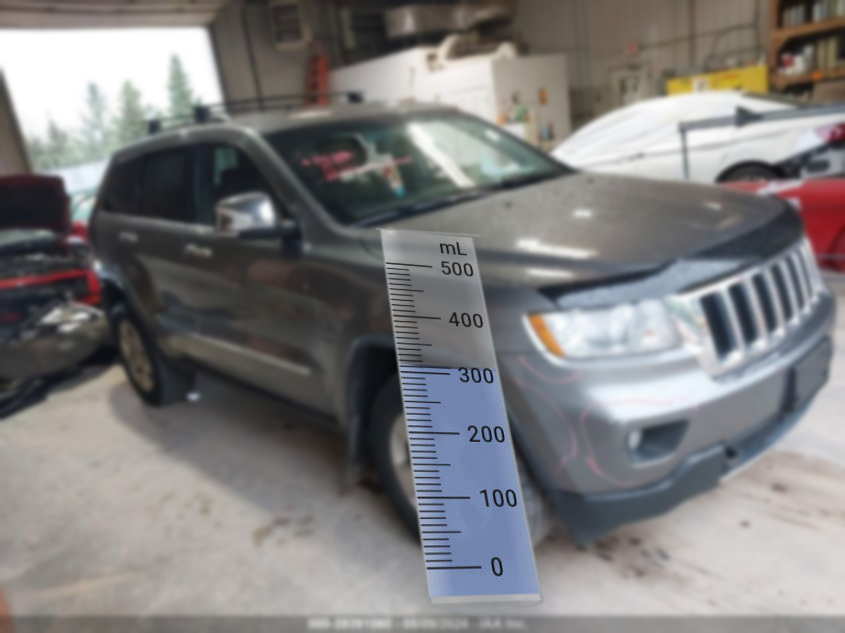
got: 310 mL
